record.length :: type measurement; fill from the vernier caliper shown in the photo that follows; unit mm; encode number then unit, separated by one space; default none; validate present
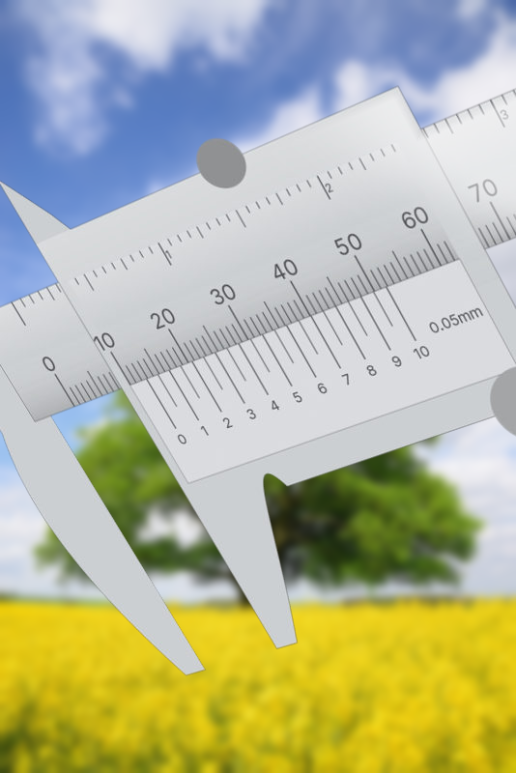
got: 12.8 mm
